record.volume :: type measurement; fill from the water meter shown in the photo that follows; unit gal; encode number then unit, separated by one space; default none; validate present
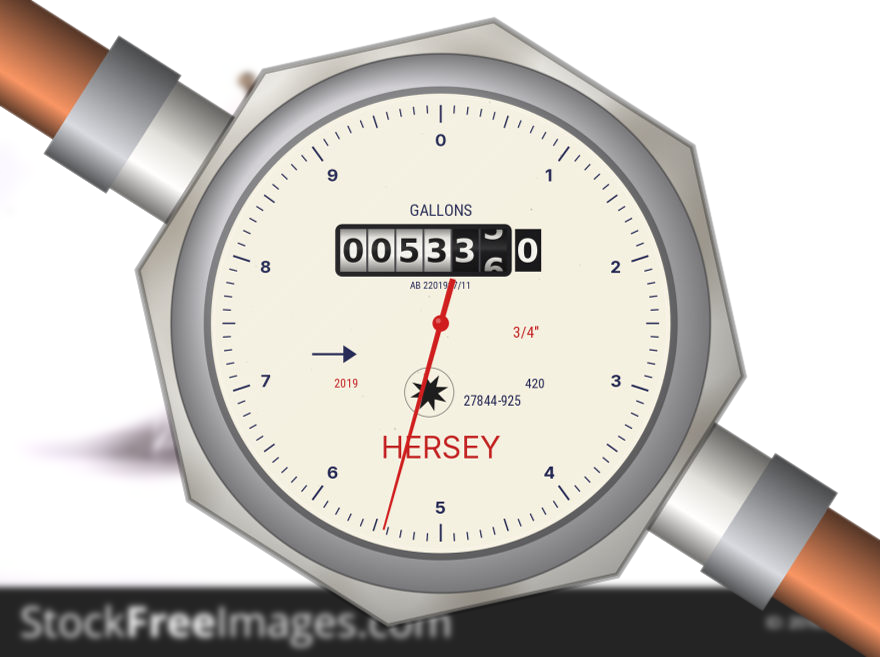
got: 53355.4 gal
